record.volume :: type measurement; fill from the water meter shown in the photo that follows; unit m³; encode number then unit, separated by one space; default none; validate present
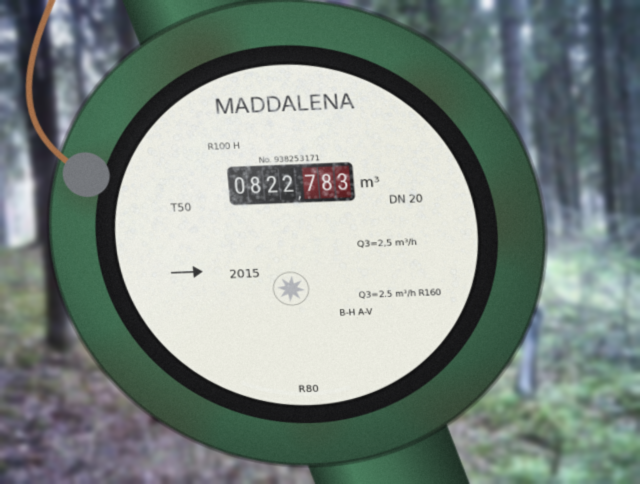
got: 822.783 m³
